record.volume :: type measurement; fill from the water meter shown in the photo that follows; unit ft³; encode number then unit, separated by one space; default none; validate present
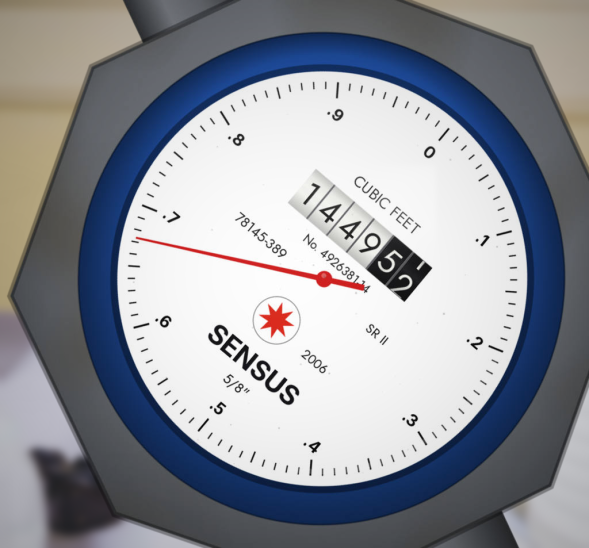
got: 144951.67 ft³
